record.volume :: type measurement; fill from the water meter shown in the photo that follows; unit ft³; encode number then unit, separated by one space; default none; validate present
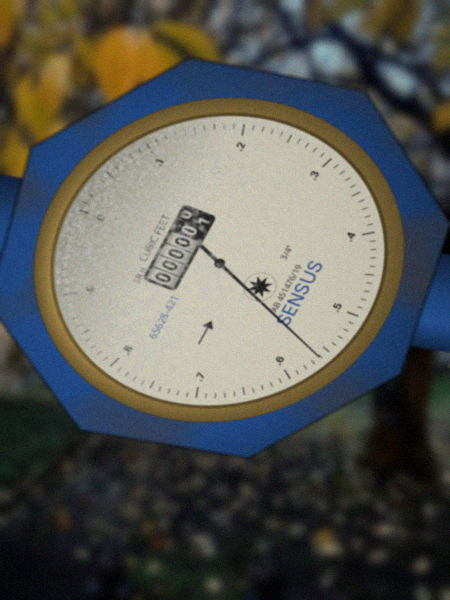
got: 0.56 ft³
